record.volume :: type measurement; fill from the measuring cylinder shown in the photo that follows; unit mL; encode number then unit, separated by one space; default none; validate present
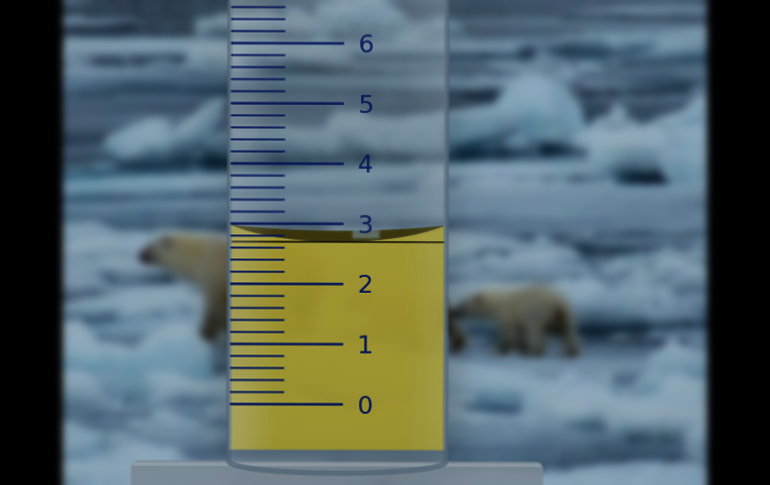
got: 2.7 mL
